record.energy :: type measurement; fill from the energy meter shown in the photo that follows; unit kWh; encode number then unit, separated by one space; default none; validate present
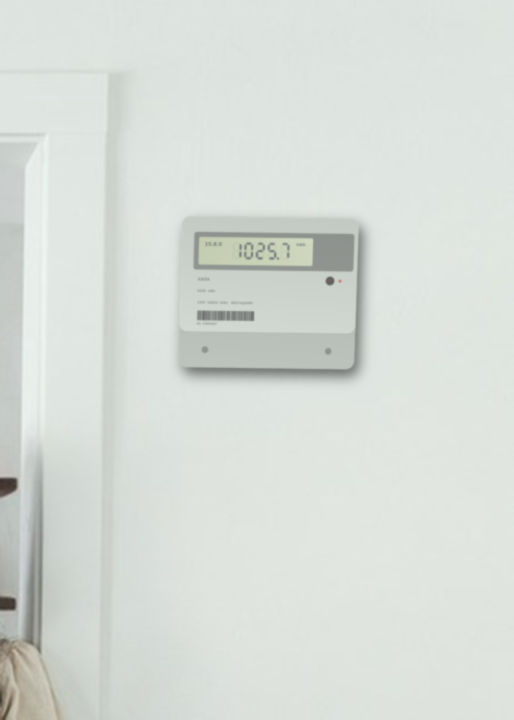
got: 1025.7 kWh
